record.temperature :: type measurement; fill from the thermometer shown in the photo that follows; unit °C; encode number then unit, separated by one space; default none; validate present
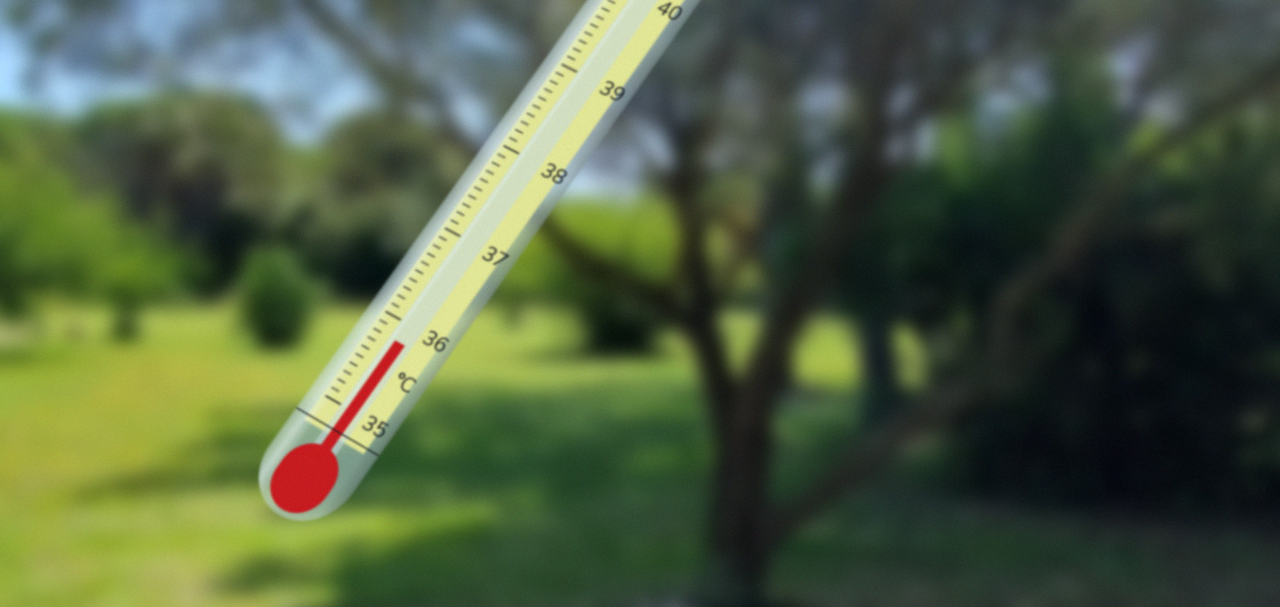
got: 35.8 °C
